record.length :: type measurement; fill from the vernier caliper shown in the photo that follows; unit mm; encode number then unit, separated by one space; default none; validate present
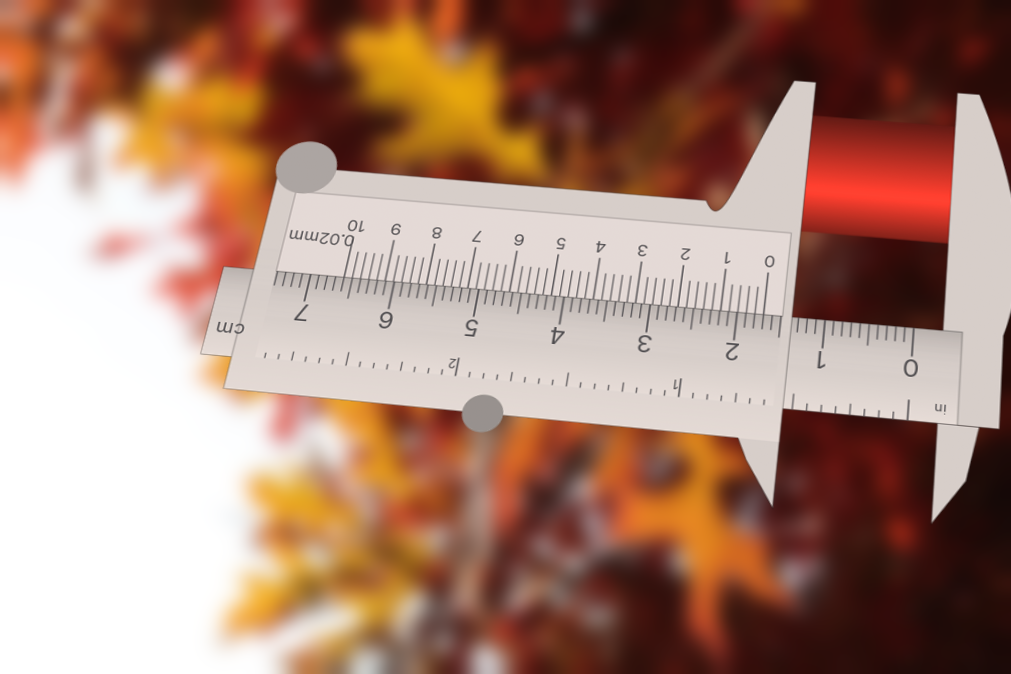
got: 17.0 mm
